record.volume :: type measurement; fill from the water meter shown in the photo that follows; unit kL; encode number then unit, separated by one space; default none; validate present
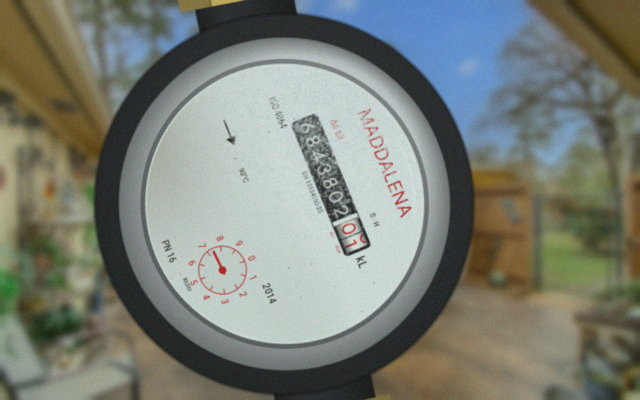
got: 6843802.007 kL
